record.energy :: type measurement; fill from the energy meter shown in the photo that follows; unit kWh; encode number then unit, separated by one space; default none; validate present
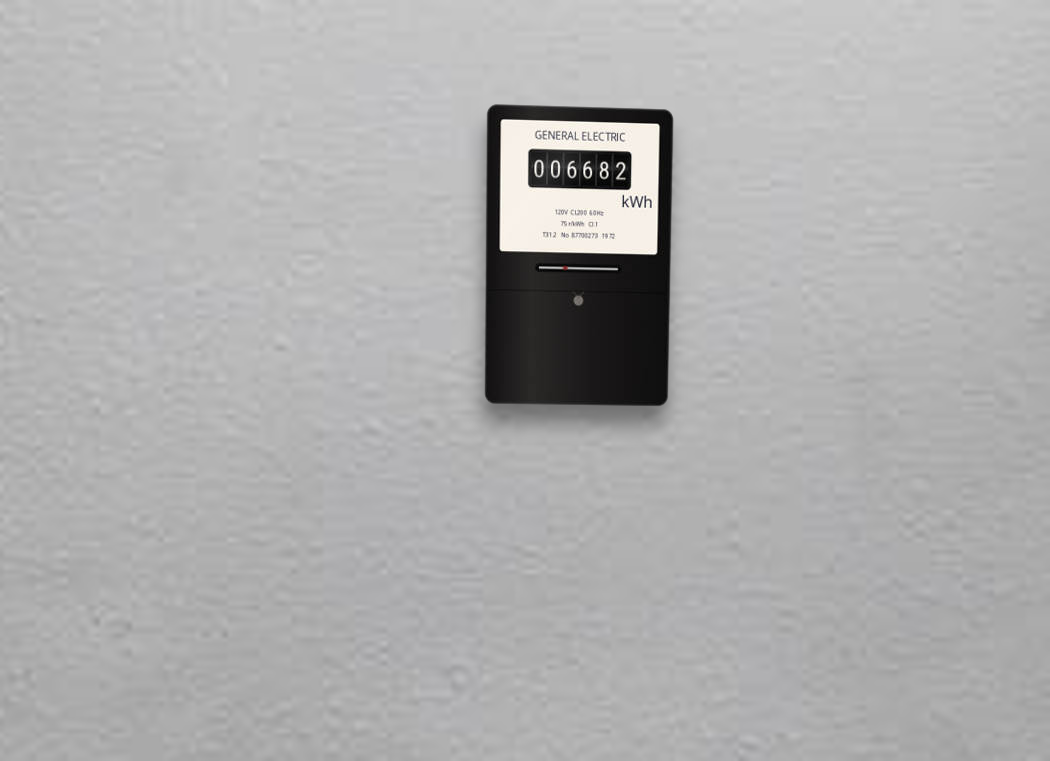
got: 6682 kWh
